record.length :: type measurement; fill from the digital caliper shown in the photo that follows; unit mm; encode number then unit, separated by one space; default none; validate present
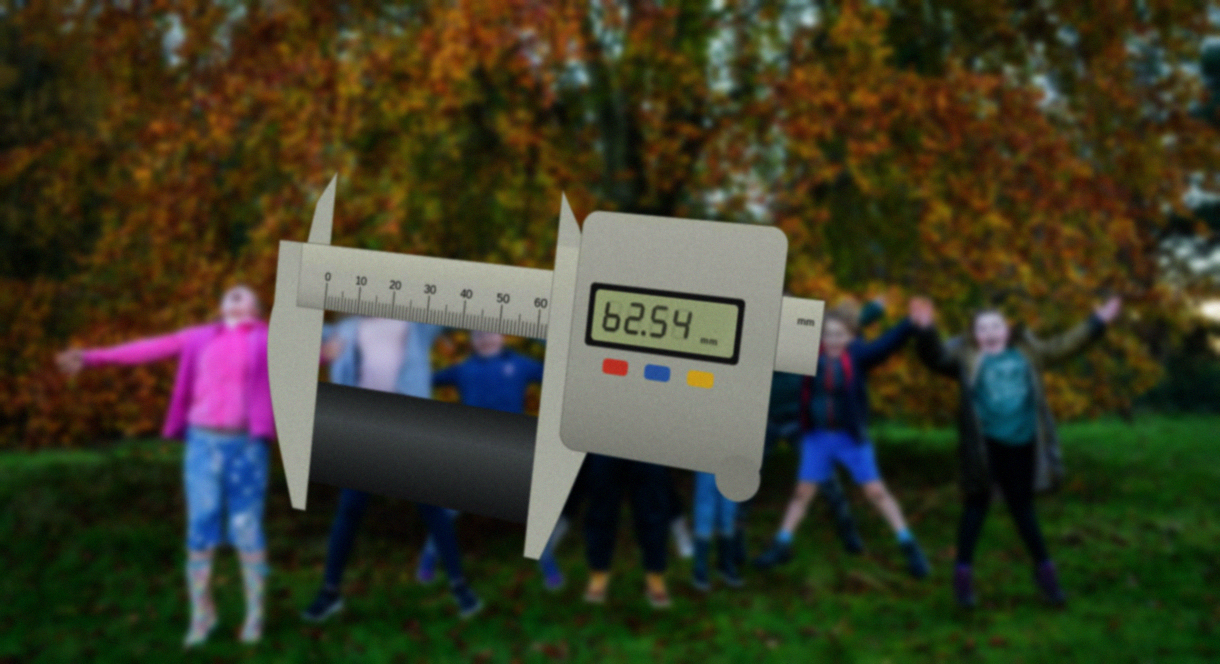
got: 62.54 mm
